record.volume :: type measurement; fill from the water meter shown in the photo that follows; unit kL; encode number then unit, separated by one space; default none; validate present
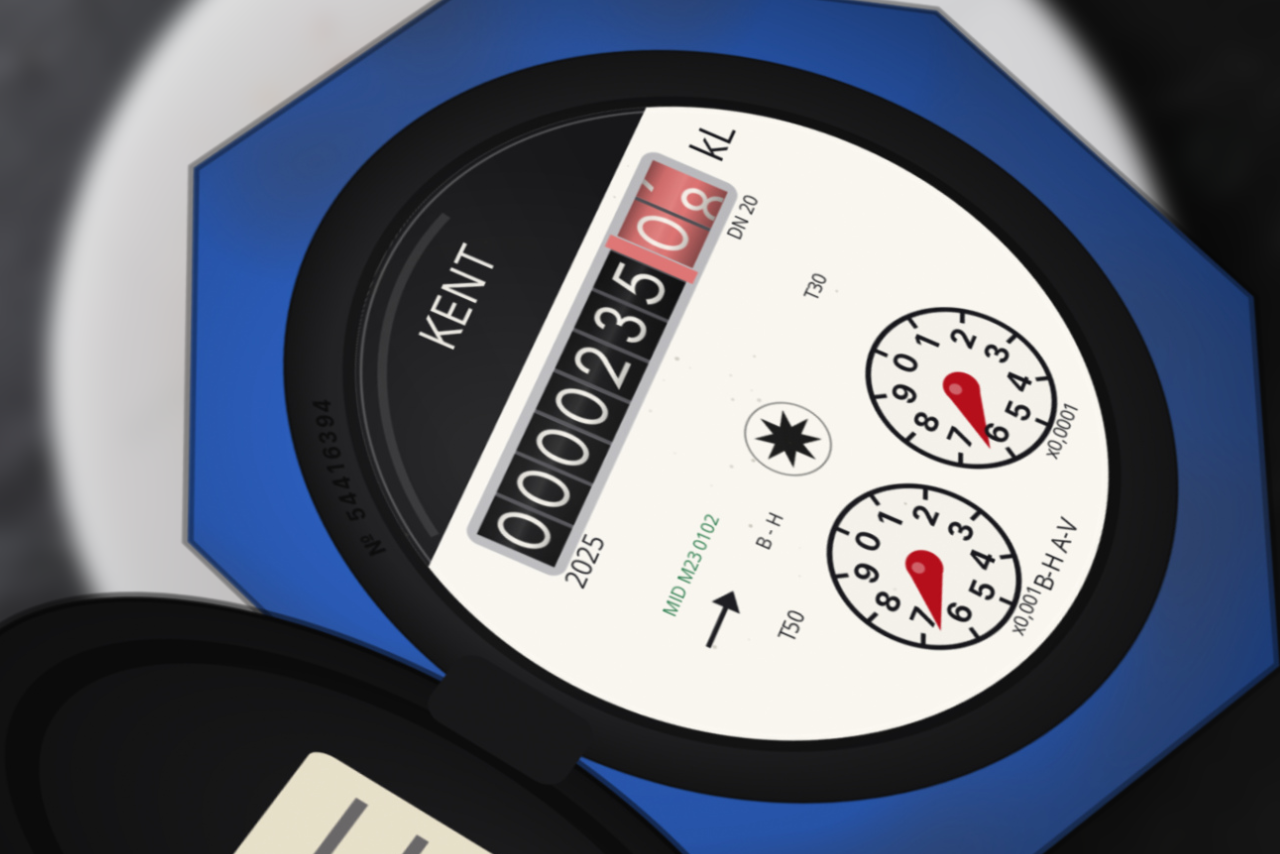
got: 235.0766 kL
